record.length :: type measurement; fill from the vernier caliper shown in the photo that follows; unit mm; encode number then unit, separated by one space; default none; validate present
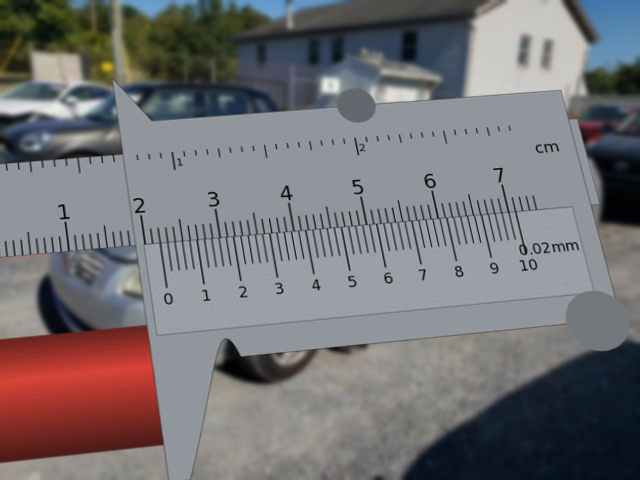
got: 22.0 mm
